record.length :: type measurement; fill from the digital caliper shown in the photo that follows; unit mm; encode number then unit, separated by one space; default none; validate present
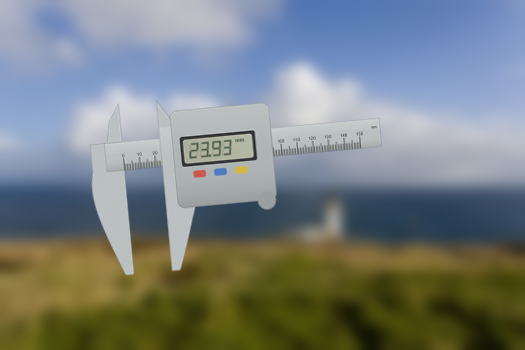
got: 23.93 mm
